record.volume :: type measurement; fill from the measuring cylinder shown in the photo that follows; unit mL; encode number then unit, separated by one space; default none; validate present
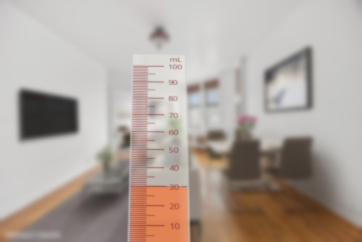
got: 30 mL
